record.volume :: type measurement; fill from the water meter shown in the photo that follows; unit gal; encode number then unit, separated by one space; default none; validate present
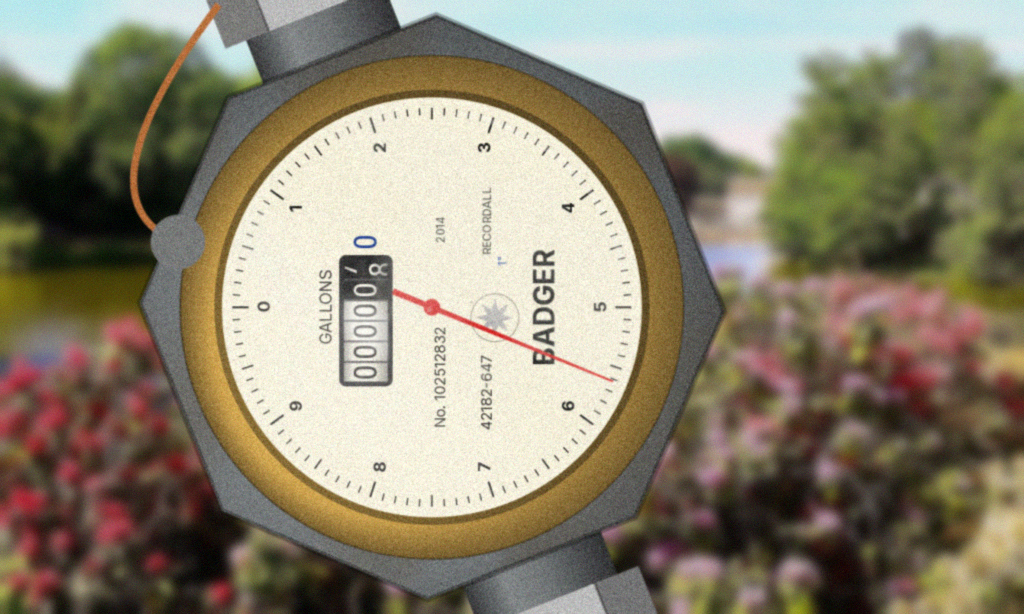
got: 75.6 gal
